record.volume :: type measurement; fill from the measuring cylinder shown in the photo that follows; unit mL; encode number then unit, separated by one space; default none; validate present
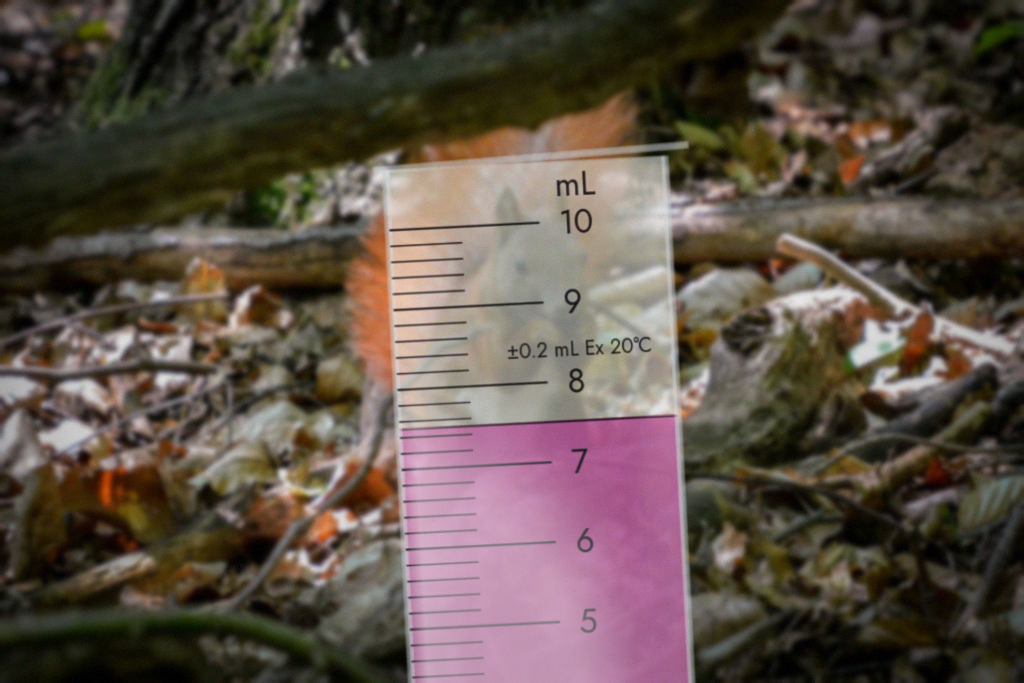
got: 7.5 mL
